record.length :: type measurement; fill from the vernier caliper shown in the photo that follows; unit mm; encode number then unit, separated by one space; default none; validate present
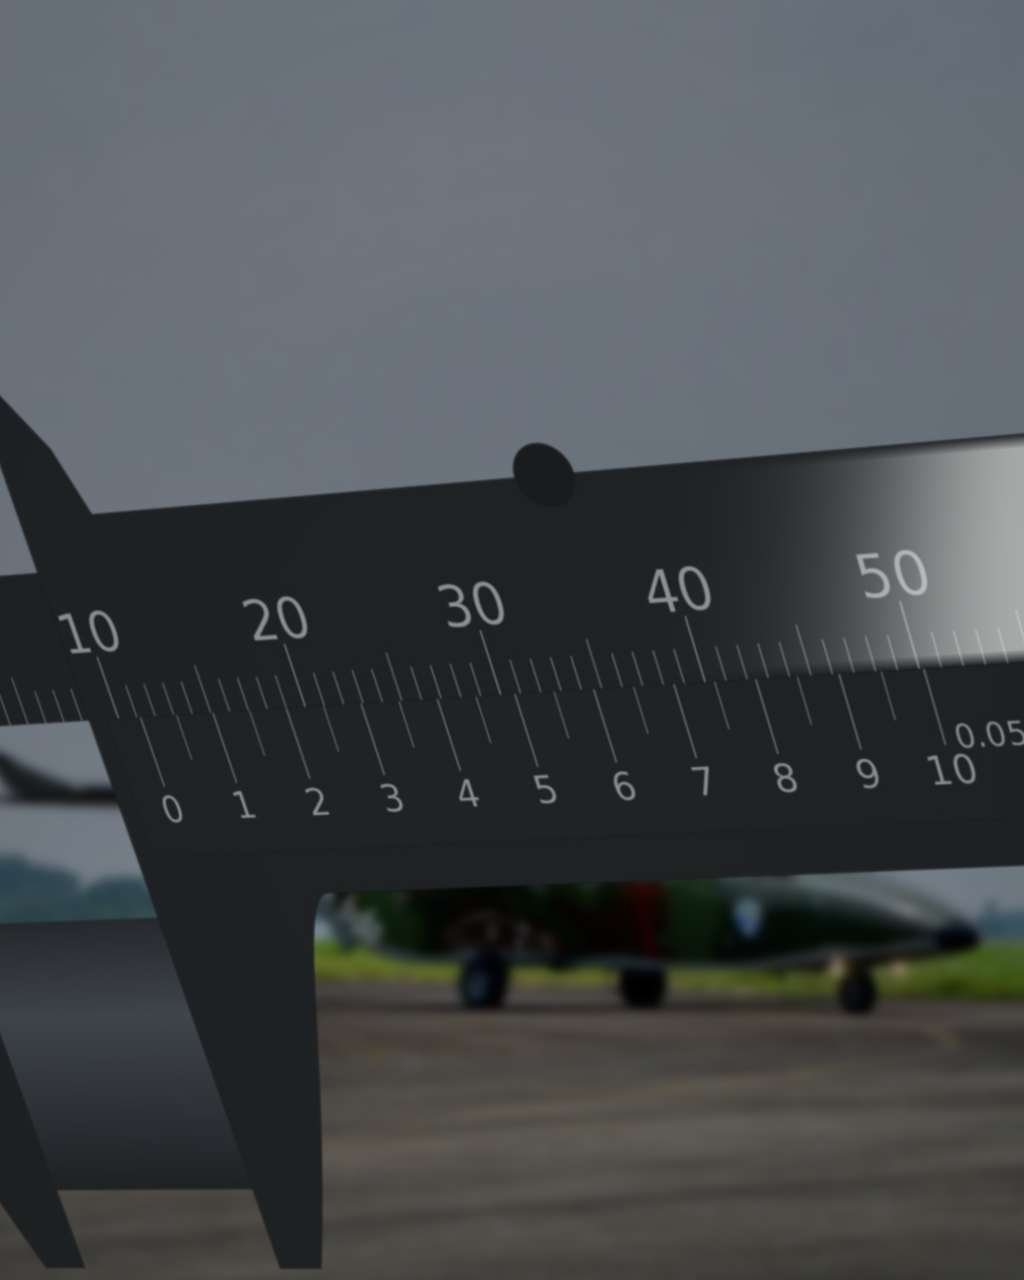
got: 11.2 mm
